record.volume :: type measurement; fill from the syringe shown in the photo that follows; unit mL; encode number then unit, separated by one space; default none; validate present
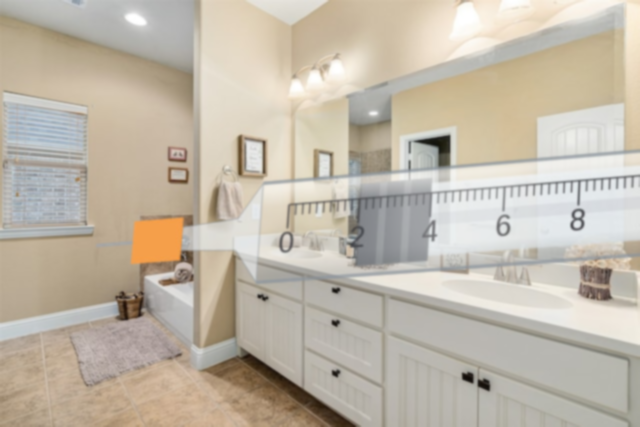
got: 2 mL
